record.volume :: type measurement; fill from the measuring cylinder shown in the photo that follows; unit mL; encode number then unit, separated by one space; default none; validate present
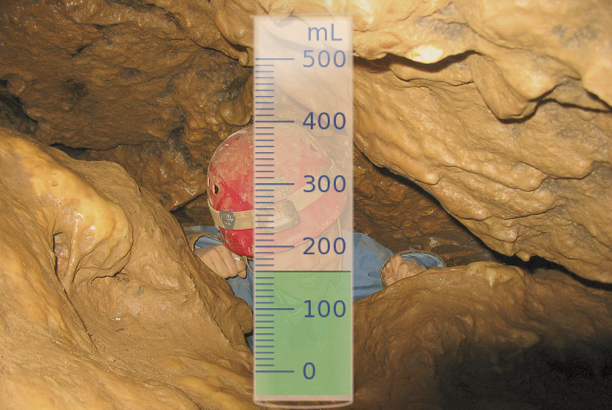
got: 160 mL
